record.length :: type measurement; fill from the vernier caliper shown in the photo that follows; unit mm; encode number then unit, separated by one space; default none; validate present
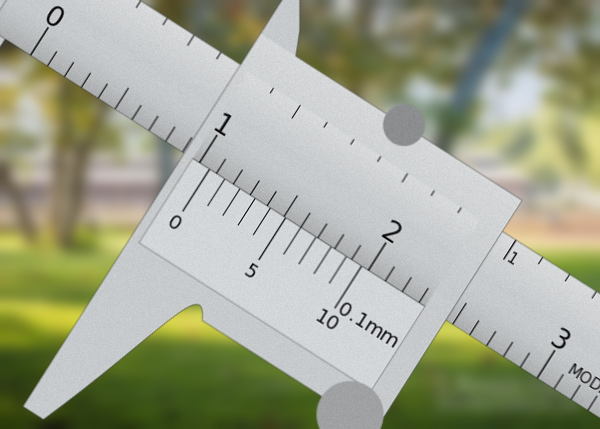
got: 10.6 mm
